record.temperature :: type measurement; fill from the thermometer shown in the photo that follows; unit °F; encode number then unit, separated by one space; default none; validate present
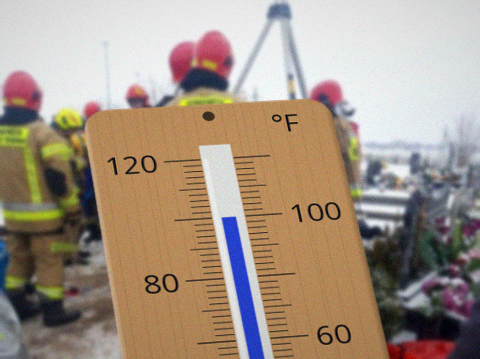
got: 100 °F
